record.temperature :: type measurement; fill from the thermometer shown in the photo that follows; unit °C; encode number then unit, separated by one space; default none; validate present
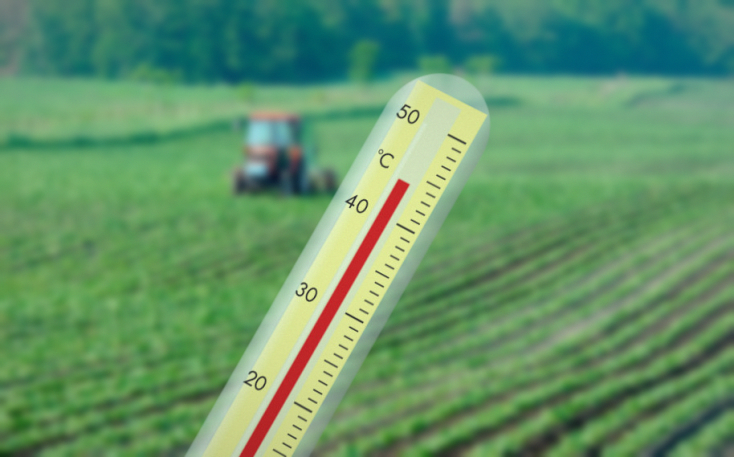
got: 44 °C
